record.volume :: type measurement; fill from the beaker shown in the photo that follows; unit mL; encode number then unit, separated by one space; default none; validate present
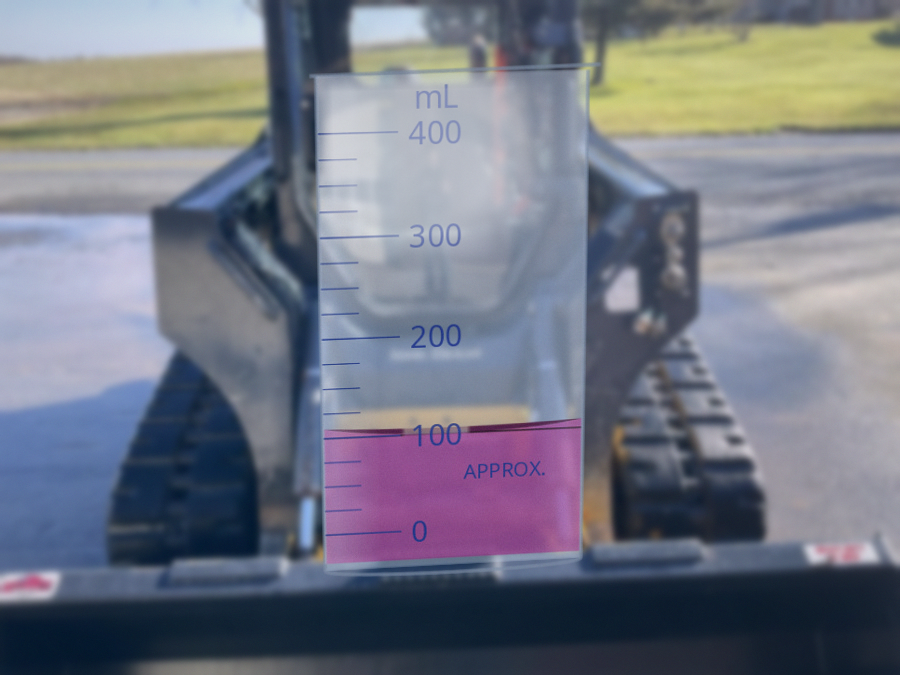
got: 100 mL
